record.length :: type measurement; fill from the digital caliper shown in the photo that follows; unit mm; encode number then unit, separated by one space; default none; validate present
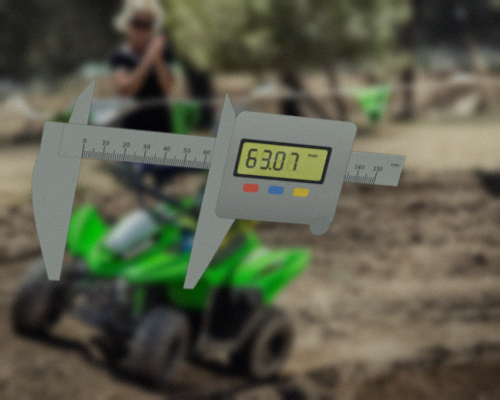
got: 63.07 mm
